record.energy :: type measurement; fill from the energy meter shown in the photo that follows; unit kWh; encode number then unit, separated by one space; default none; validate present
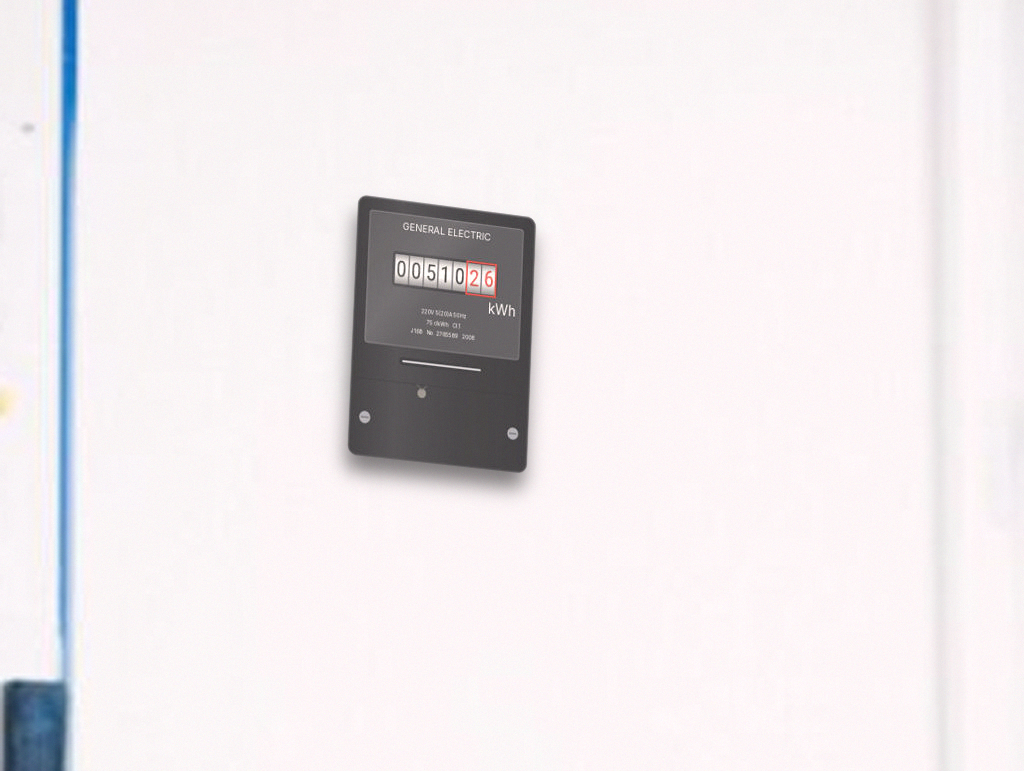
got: 510.26 kWh
